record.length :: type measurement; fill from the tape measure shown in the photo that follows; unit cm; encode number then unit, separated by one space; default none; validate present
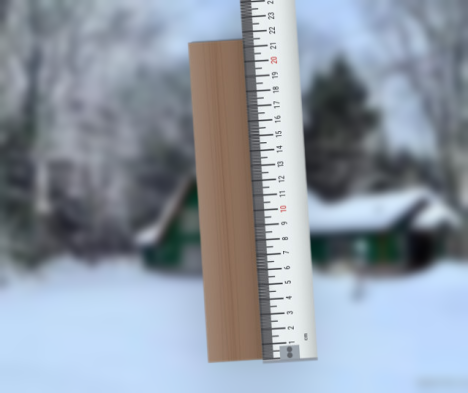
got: 21.5 cm
